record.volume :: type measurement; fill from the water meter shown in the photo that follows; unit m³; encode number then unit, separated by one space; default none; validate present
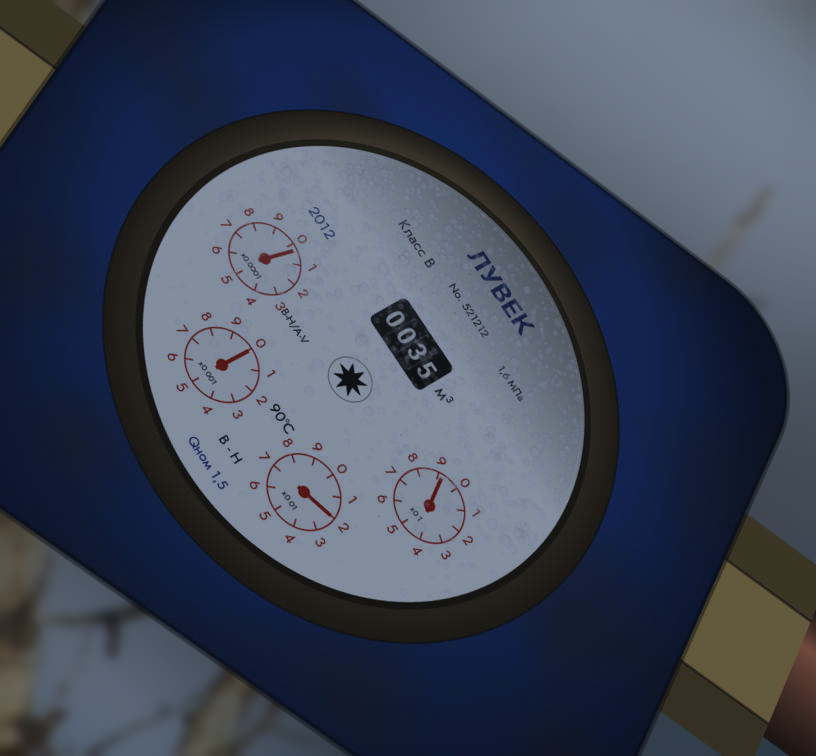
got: 34.9200 m³
